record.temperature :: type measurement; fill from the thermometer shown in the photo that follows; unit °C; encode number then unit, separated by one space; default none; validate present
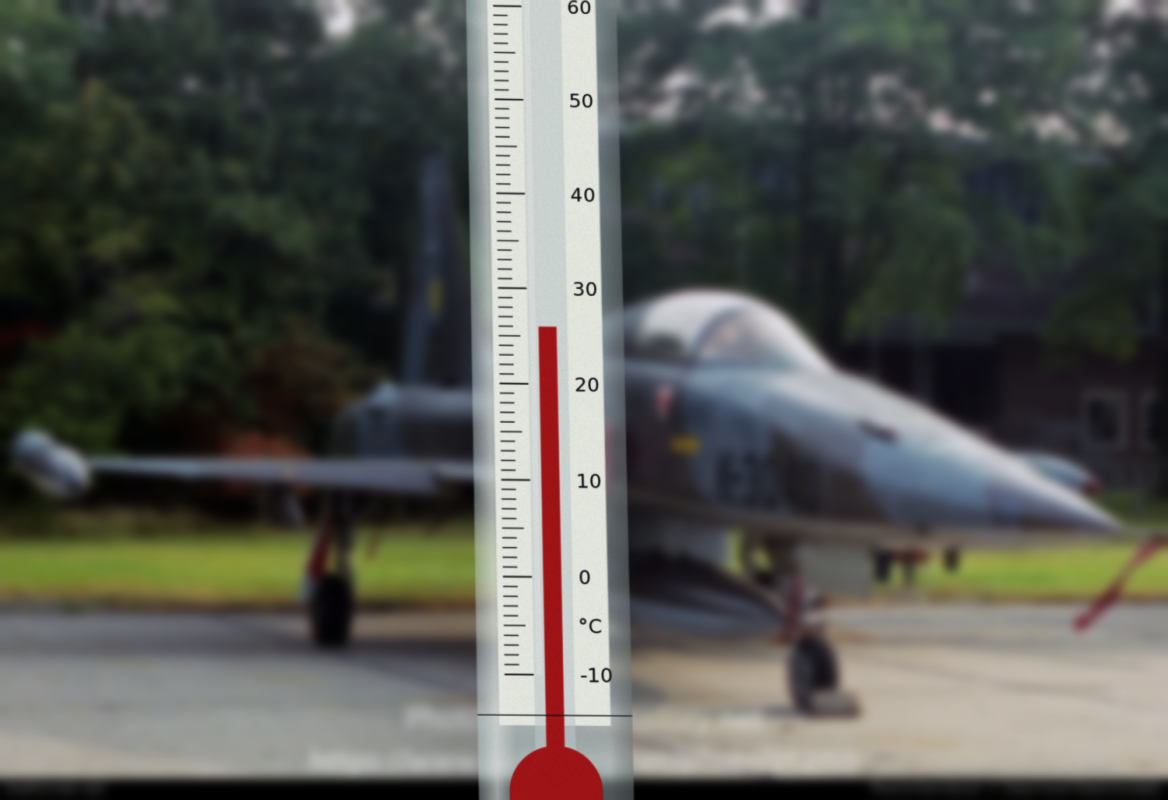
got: 26 °C
